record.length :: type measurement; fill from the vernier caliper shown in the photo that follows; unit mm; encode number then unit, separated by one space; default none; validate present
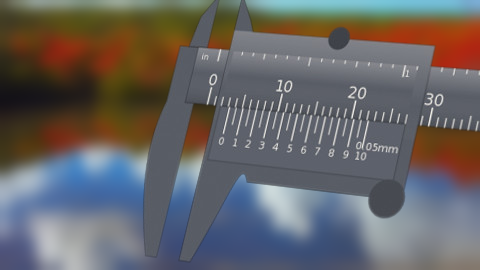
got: 3.2 mm
